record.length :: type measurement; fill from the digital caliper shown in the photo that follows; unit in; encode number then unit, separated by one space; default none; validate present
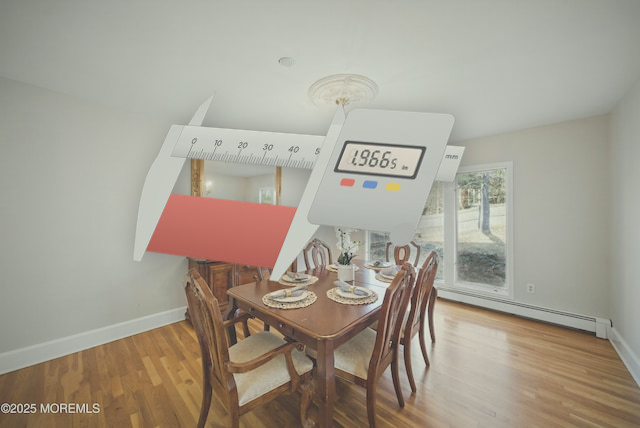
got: 1.9665 in
